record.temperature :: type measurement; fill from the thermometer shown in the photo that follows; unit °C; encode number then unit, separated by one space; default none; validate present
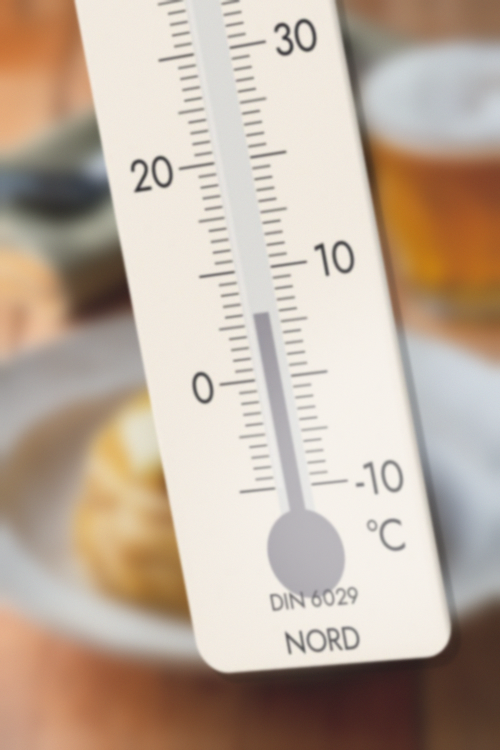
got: 6 °C
